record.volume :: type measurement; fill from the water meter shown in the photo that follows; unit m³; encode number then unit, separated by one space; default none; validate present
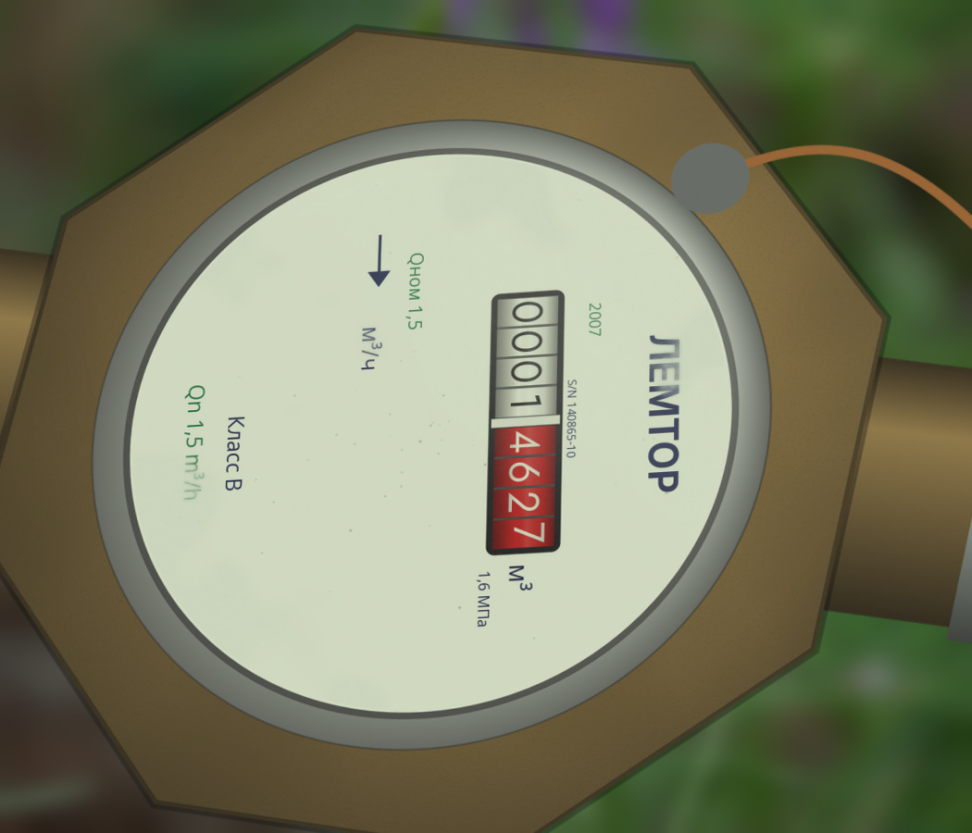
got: 1.4627 m³
